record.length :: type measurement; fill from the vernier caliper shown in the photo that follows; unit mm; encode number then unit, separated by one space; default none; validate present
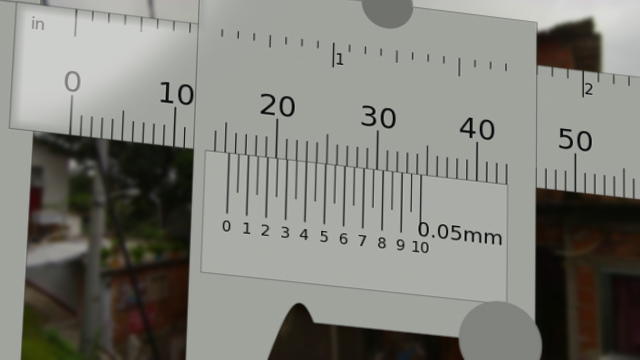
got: 15.4 mm
